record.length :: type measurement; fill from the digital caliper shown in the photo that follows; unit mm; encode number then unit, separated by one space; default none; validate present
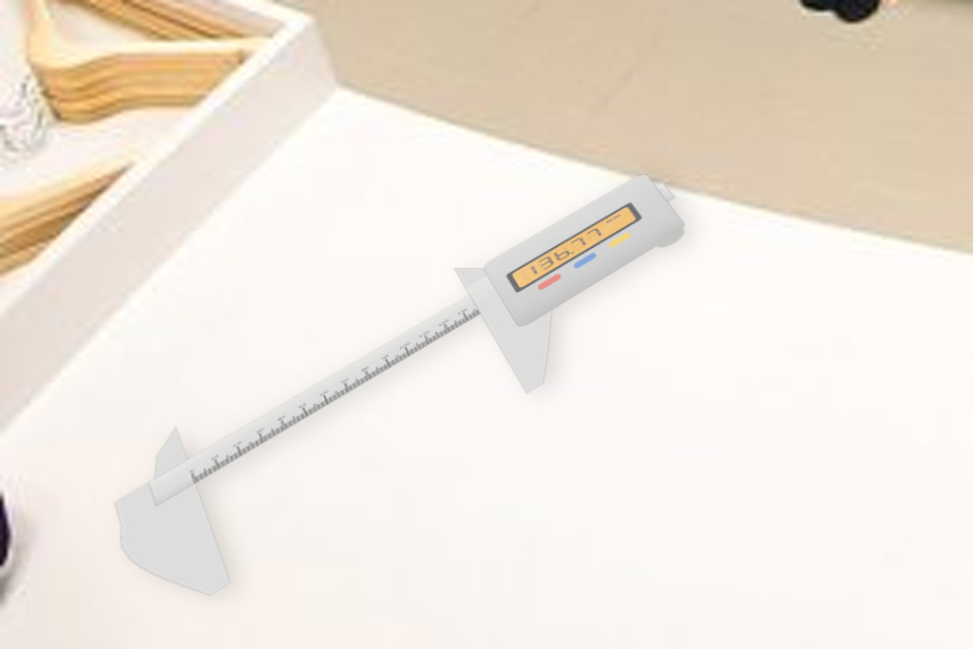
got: 136.77 mm
